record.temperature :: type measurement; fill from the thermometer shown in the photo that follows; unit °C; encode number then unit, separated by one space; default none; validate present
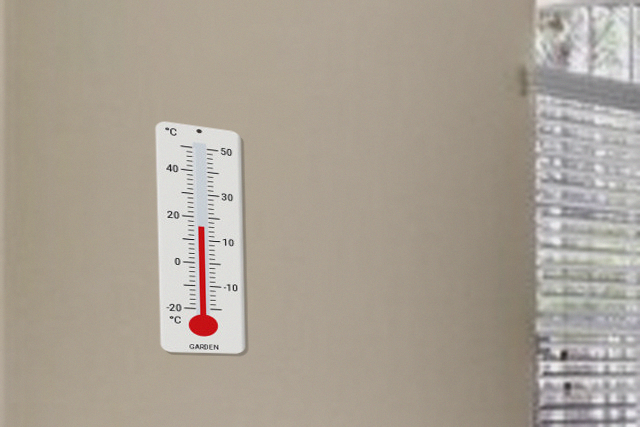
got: 16 °C
